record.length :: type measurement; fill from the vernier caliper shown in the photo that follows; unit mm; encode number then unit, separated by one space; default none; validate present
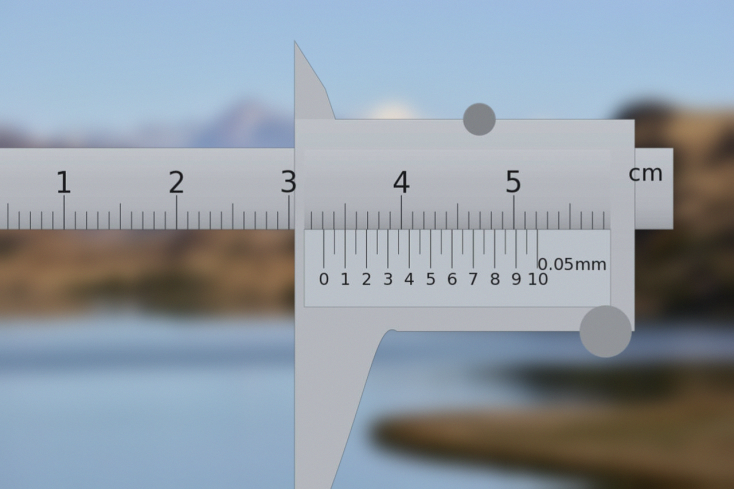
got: 33.1 mm
